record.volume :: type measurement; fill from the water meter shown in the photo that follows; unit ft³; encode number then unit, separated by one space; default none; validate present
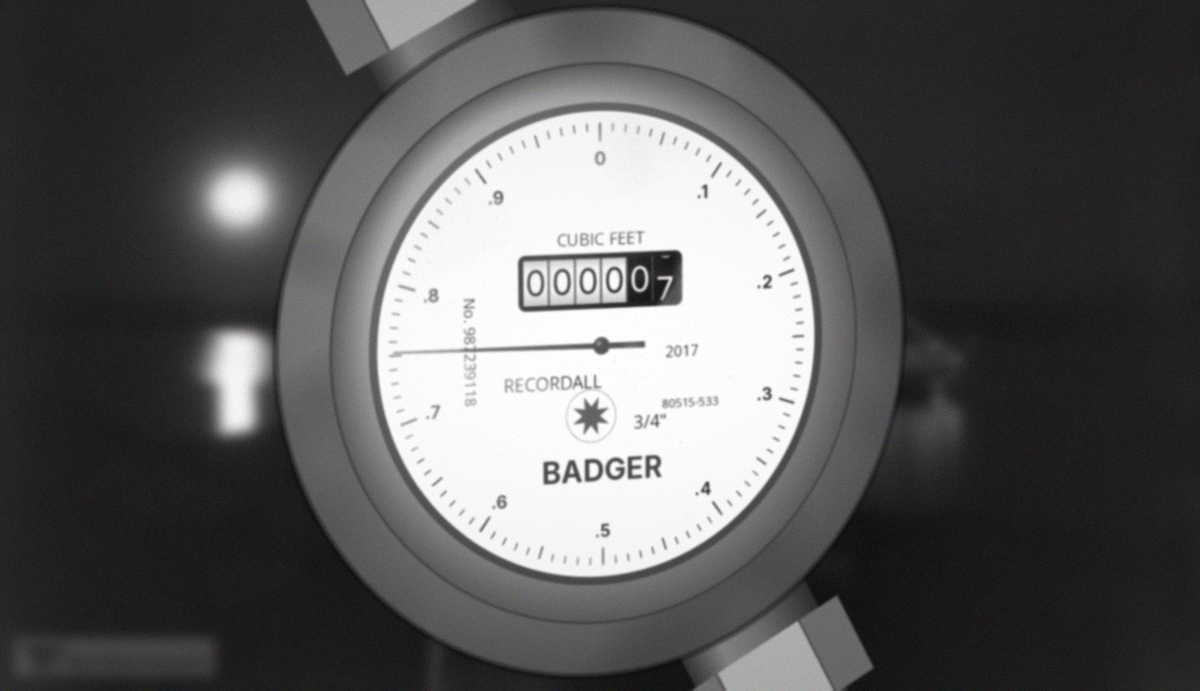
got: 6.75 ft³
